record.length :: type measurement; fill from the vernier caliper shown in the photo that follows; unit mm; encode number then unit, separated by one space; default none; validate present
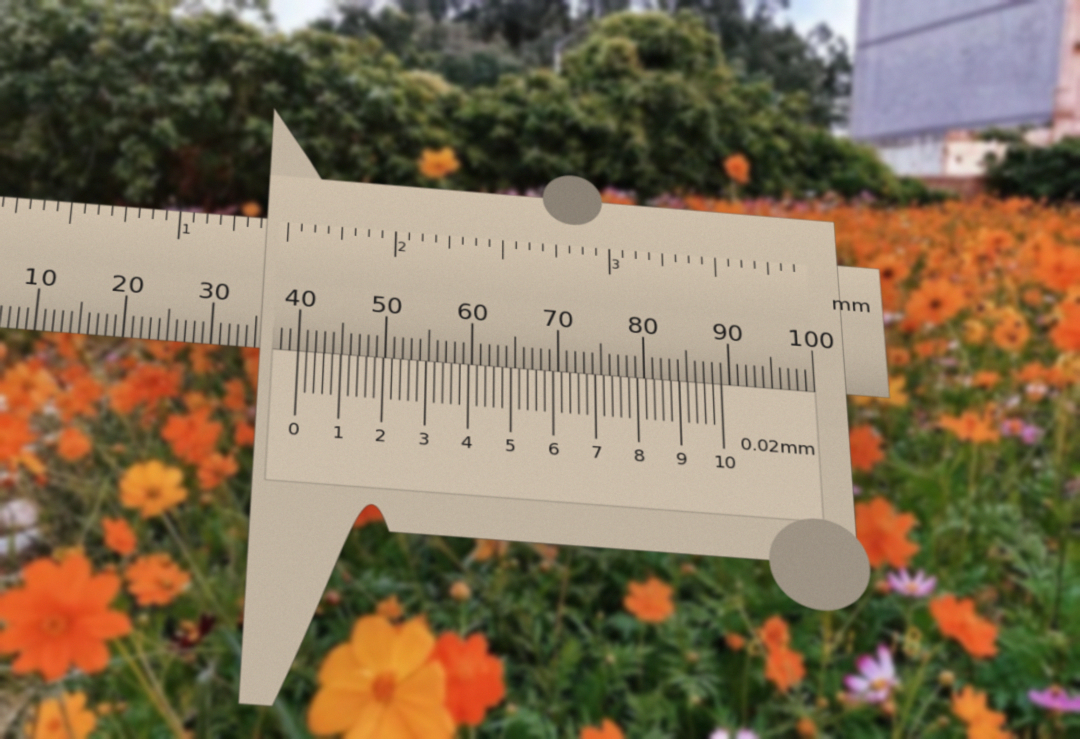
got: 40.0 mm
